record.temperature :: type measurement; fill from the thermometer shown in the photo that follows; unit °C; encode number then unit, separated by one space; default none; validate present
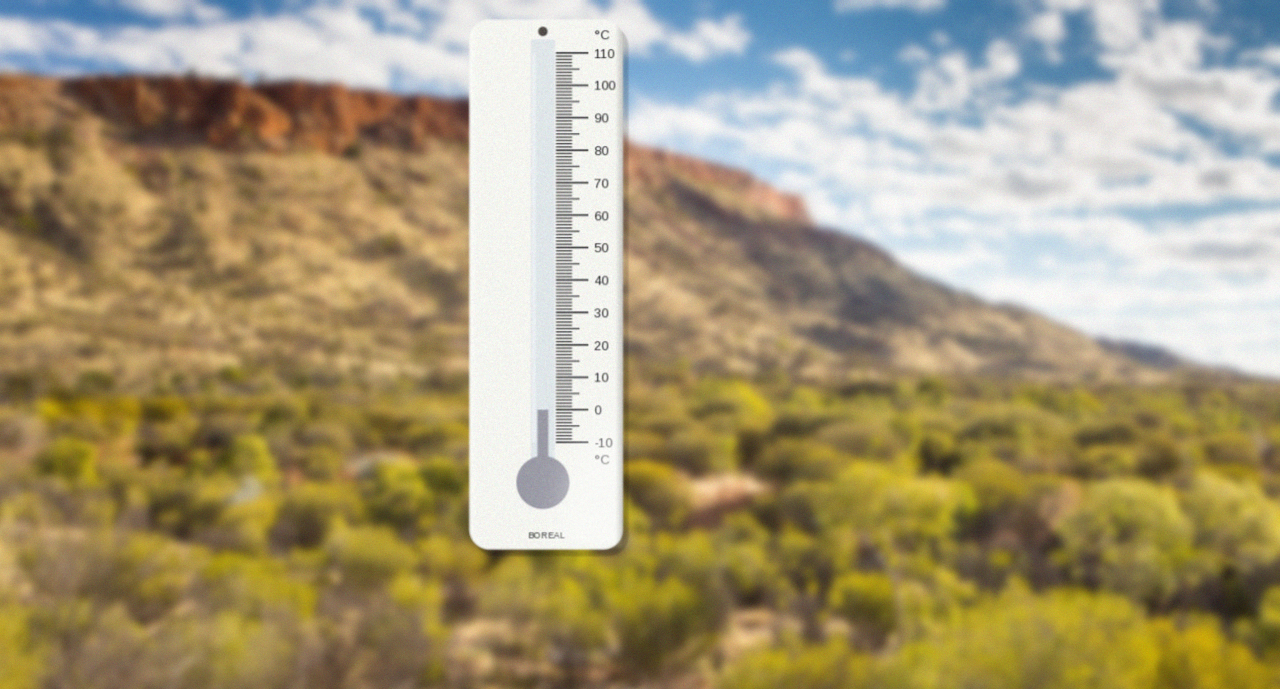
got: 0 °C
